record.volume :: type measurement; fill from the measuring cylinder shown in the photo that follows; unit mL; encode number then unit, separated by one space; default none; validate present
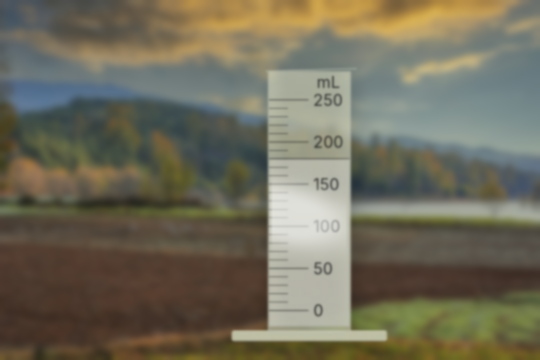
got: 180 mL
